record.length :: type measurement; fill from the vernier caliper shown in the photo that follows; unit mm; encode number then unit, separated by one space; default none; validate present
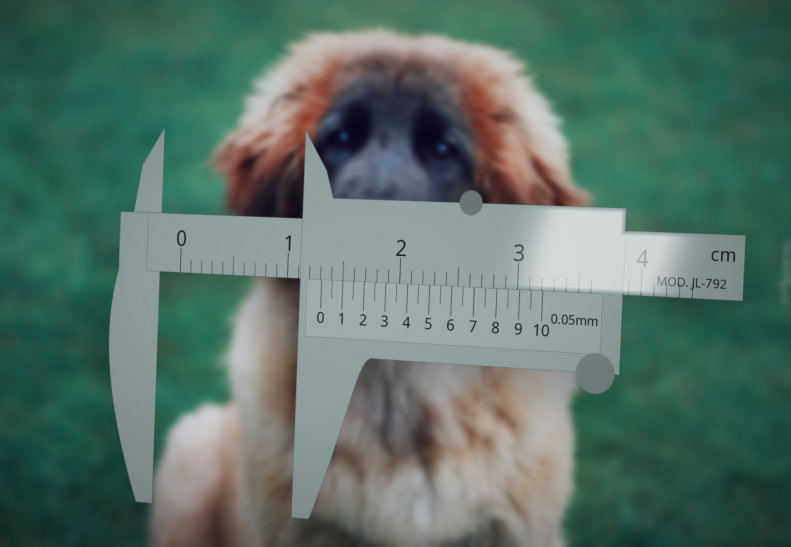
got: 13.1 mm
